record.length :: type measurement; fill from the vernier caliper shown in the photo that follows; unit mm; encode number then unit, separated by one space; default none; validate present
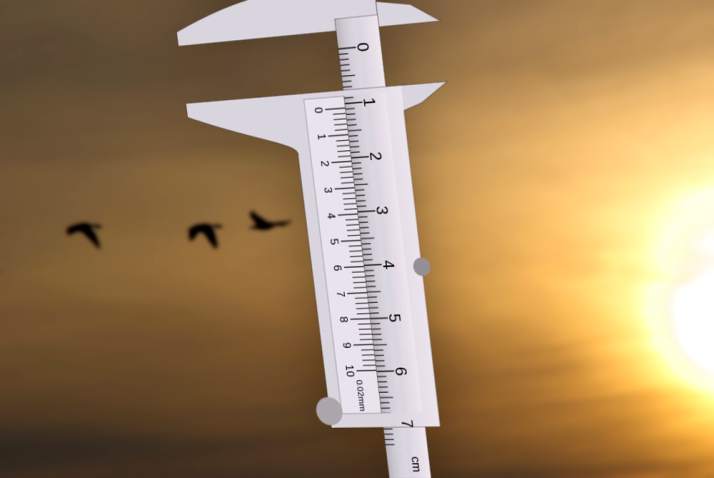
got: 10.8 mm
